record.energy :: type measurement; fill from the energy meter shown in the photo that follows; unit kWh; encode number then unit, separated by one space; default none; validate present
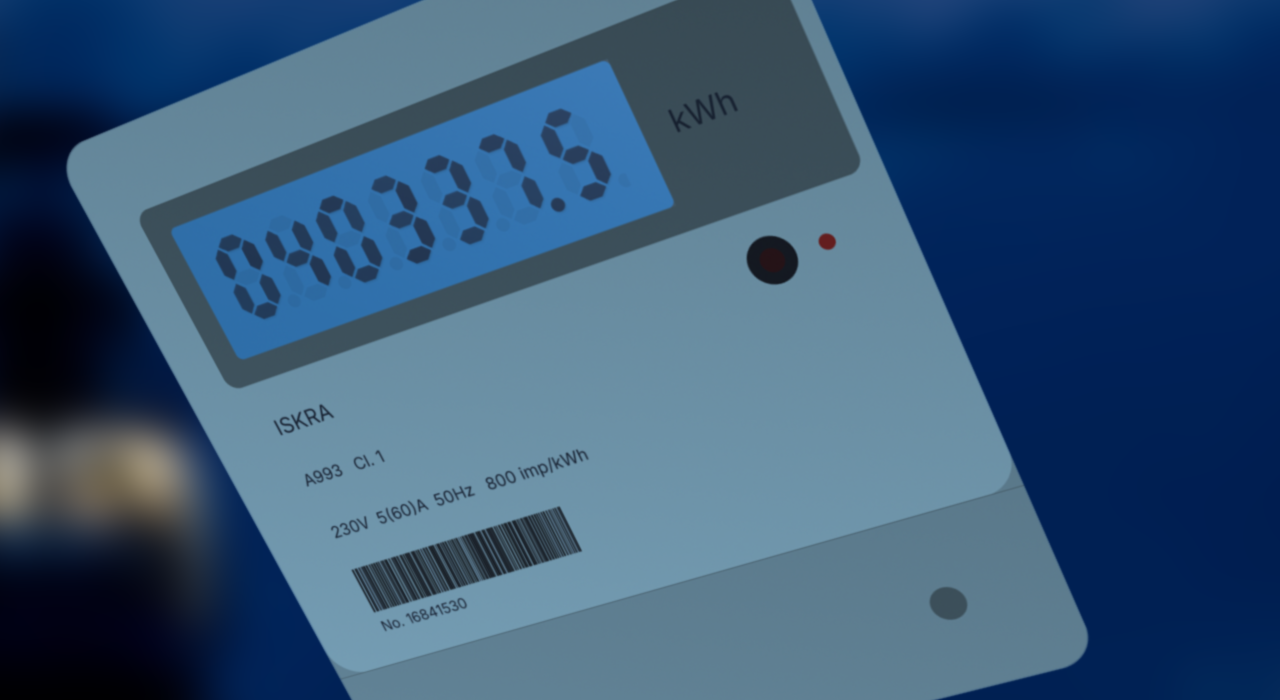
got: 40337.5 kWh
